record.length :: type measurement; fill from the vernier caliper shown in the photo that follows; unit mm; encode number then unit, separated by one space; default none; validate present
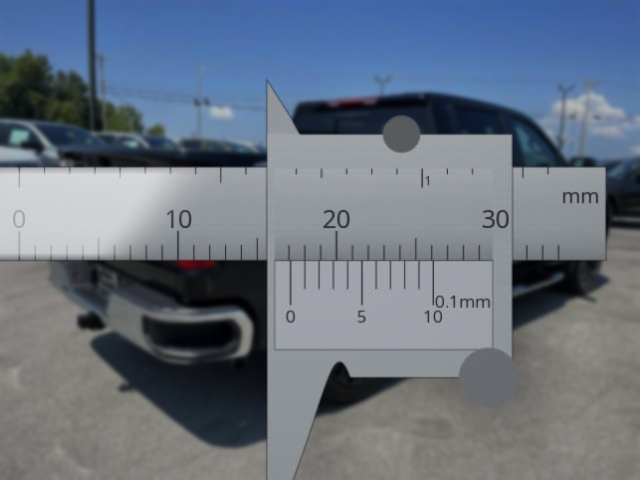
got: 17.1 mm
